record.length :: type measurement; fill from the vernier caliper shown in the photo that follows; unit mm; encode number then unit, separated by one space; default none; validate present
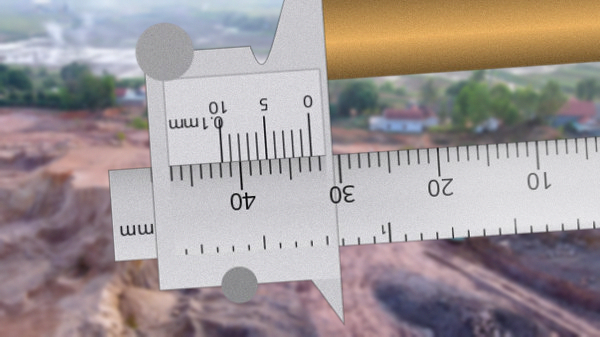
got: 32.8 mm
